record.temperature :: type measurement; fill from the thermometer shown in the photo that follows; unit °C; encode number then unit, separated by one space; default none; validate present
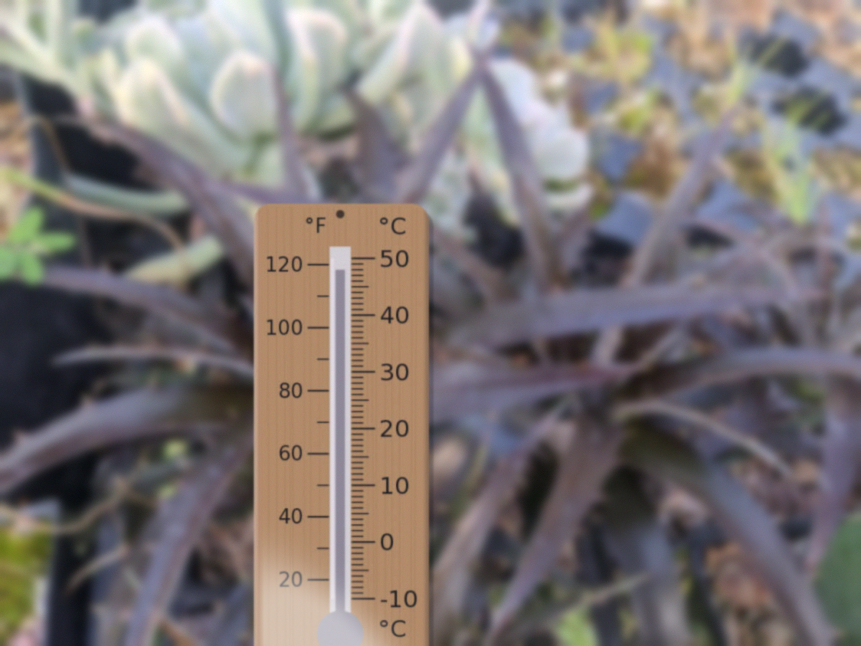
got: 48 °C
